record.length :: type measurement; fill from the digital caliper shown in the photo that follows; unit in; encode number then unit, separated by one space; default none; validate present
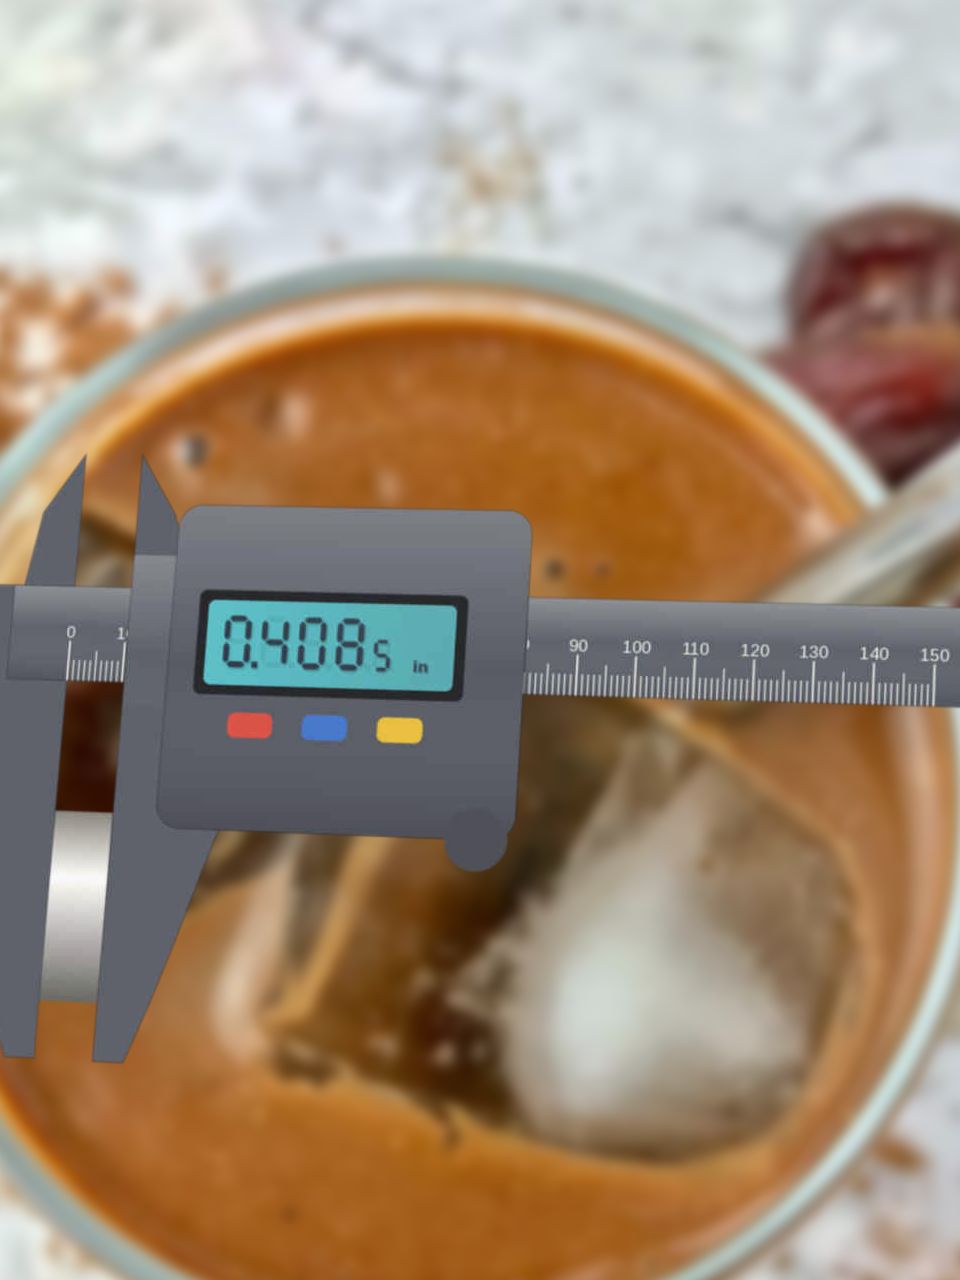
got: 0.4085 in
